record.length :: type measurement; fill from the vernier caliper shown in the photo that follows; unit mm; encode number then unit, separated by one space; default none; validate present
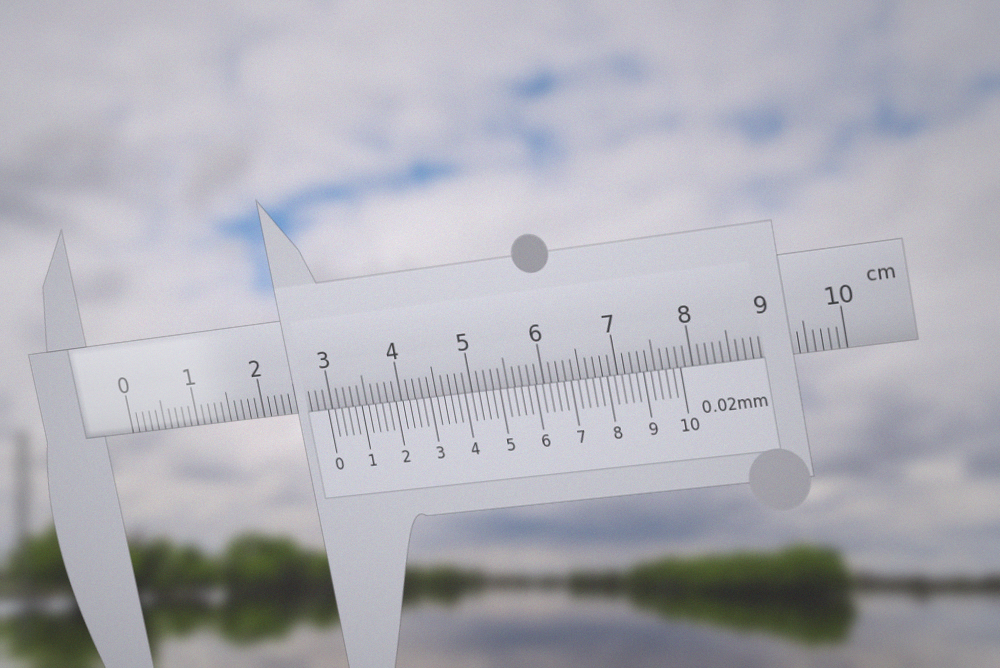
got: 29.4 mm
